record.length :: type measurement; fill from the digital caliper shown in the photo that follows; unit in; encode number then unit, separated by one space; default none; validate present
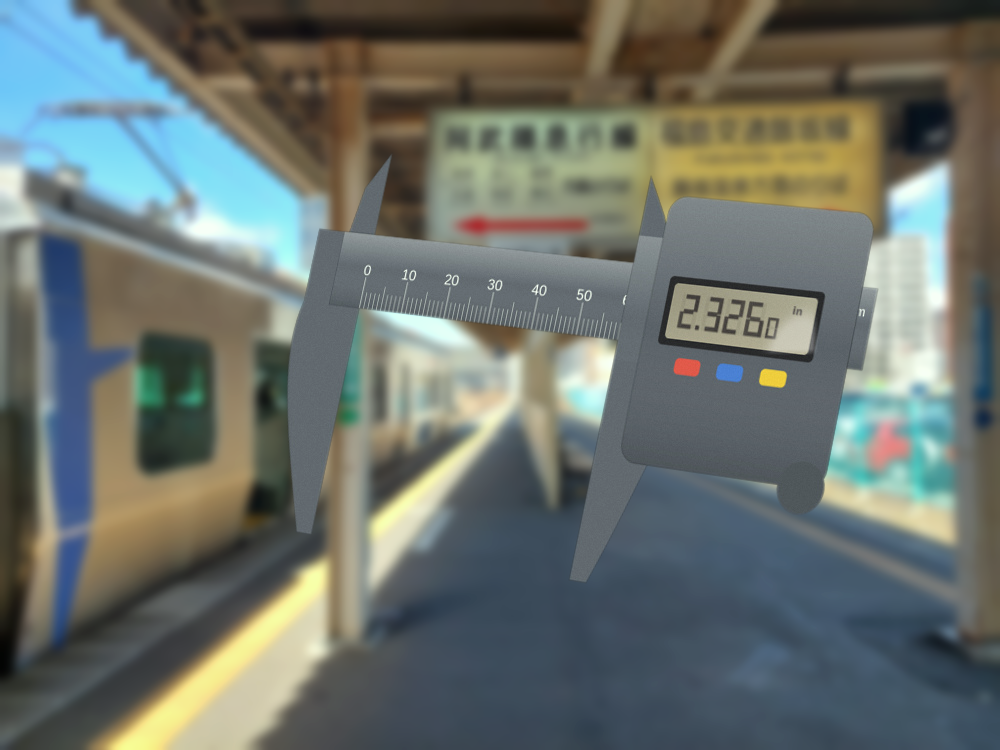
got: 2.3260 in
